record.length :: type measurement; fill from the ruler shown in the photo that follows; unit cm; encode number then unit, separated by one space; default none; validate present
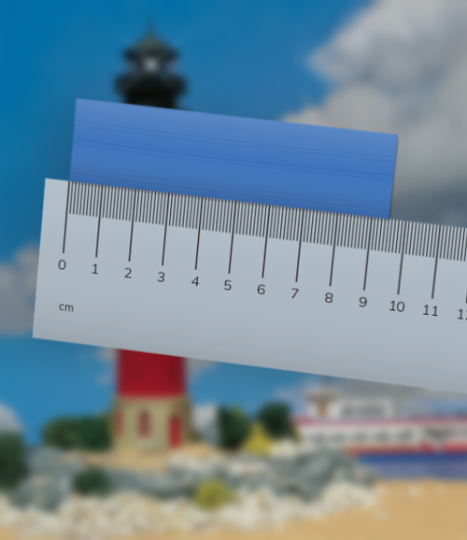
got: 9.5 cm
